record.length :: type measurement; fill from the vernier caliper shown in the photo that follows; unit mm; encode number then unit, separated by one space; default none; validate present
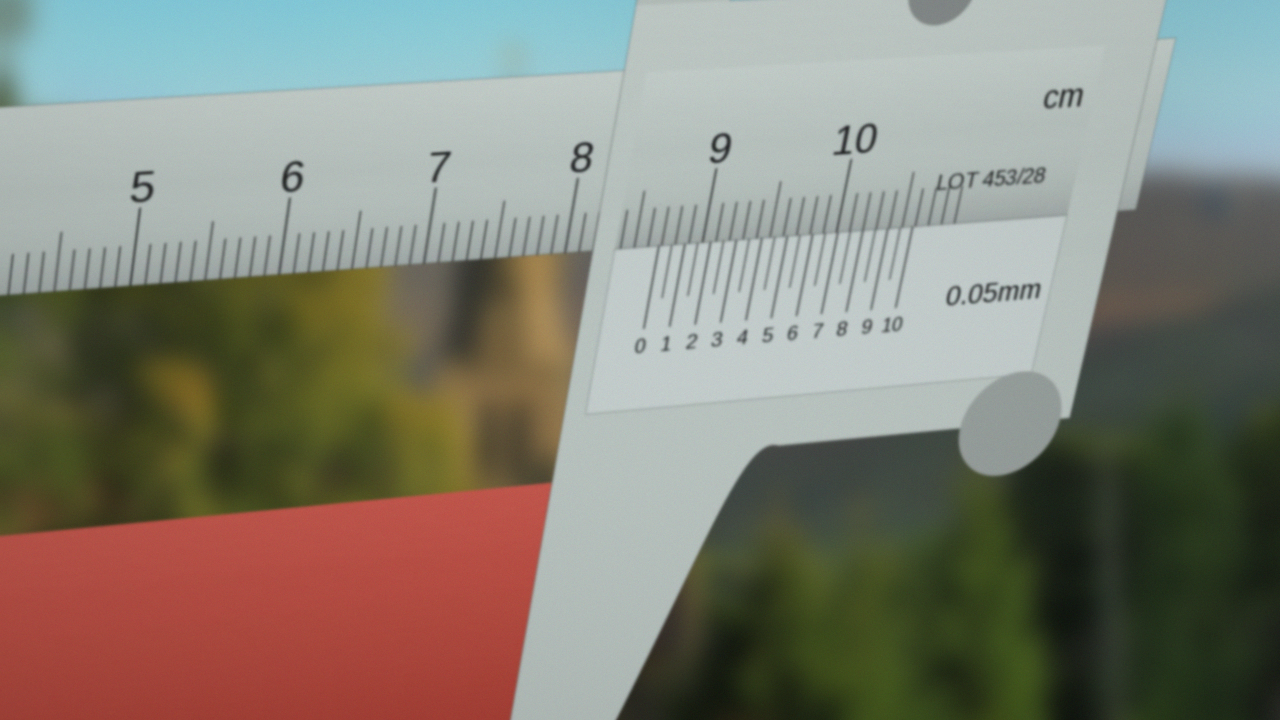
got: 86.8 mm
